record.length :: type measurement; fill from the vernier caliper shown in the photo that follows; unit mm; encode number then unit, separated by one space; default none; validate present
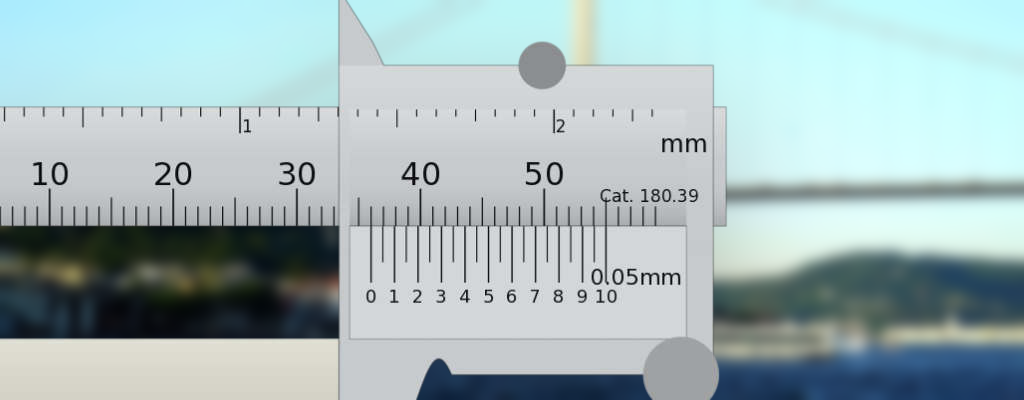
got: 36.0 mm
